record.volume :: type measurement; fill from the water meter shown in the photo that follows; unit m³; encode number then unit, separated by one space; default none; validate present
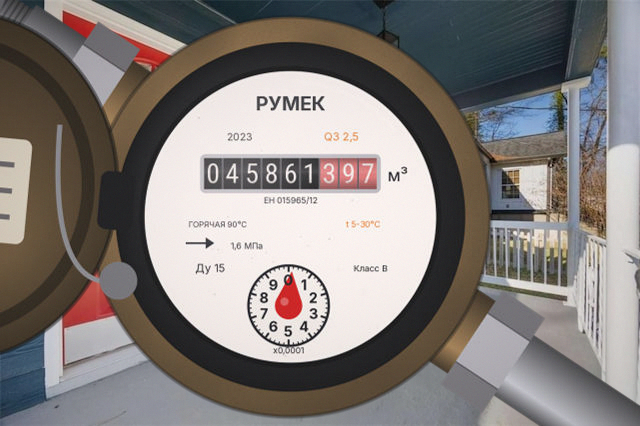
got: 45861.3970 m³
